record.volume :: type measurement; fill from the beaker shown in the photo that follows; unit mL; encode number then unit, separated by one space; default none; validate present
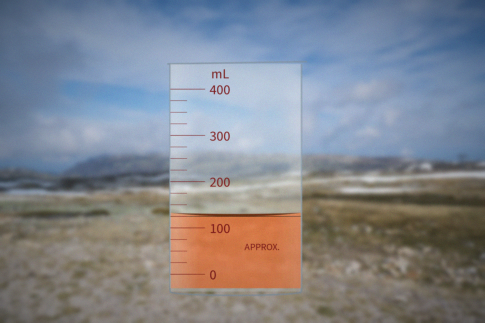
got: 125 mL
